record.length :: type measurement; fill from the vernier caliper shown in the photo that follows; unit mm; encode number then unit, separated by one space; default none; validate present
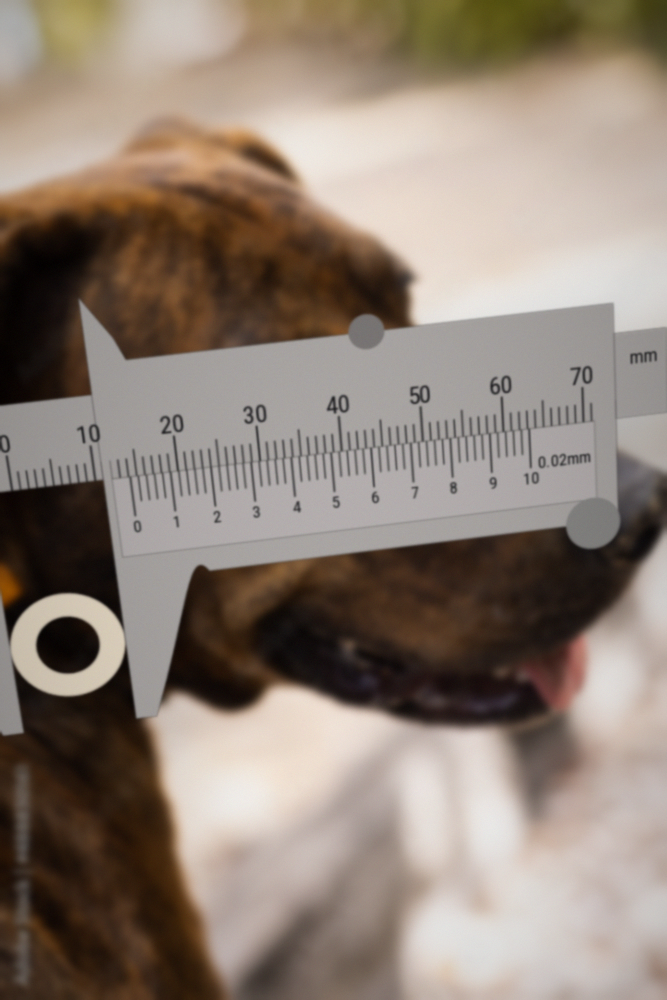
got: 14.2 mm
